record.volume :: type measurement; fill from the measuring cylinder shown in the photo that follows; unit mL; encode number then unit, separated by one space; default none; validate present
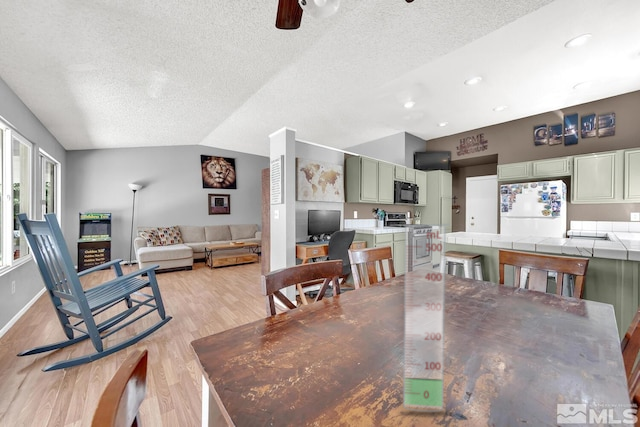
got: 50 mL
